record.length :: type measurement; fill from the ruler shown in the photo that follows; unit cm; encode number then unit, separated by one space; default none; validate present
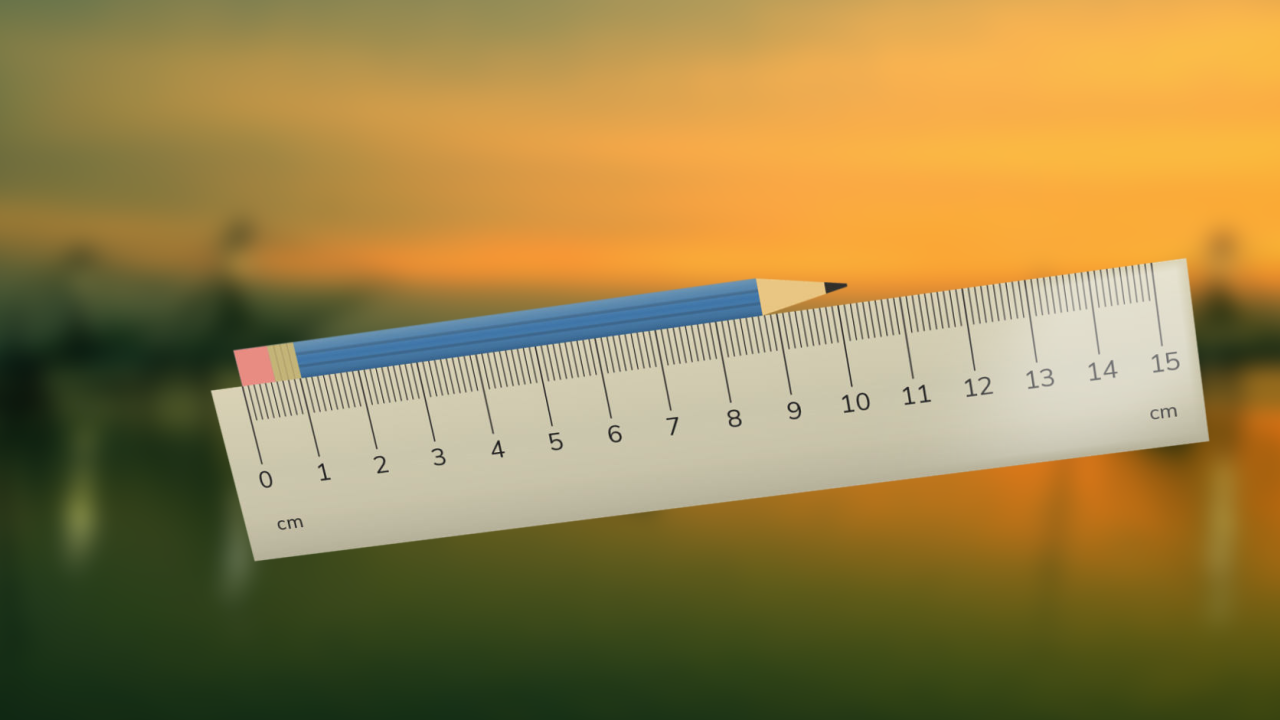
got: 10.2 cm
